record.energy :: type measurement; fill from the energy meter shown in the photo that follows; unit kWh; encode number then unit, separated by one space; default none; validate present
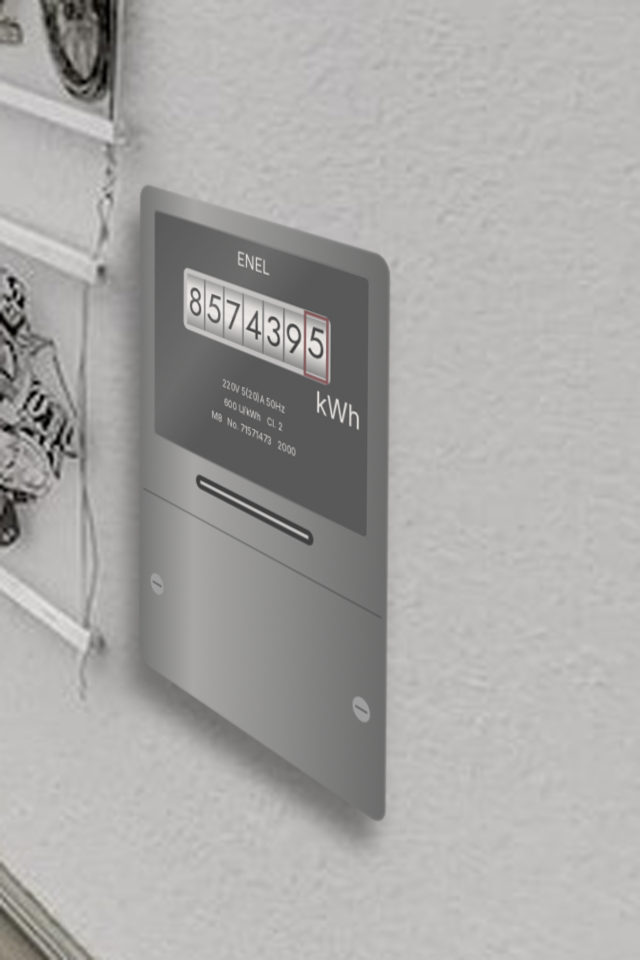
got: 857439.5 kWh
